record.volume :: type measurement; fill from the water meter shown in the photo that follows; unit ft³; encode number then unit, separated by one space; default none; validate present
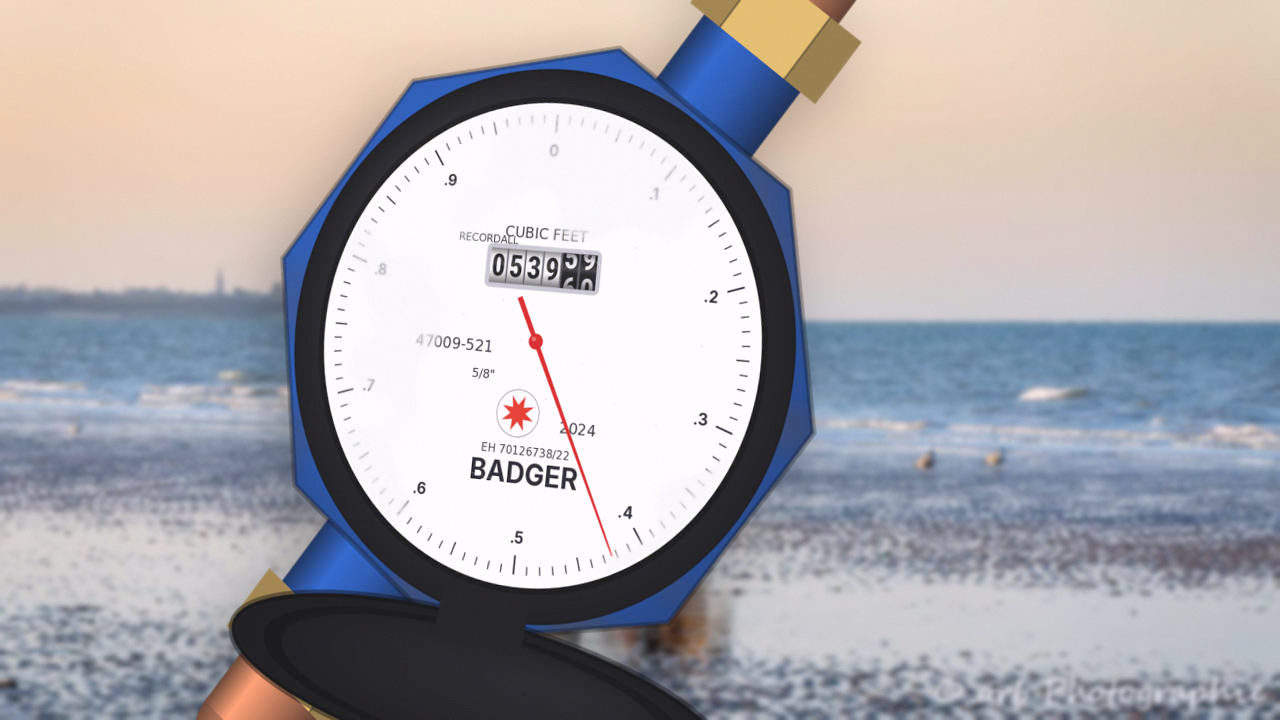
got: 53959.42 ft³
